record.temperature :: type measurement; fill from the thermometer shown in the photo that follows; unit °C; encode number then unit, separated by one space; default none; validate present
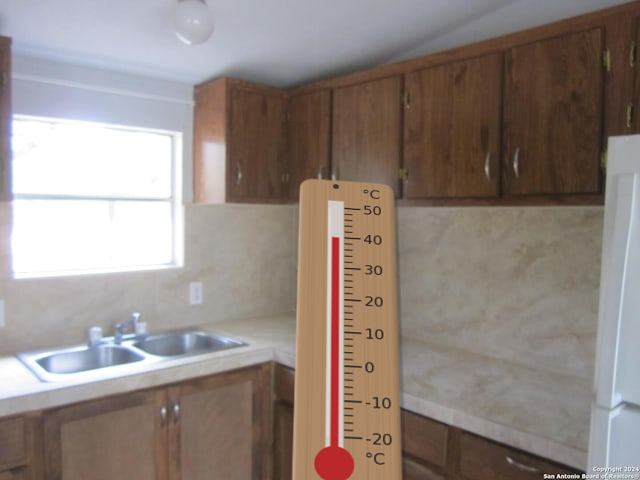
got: 40 °C
